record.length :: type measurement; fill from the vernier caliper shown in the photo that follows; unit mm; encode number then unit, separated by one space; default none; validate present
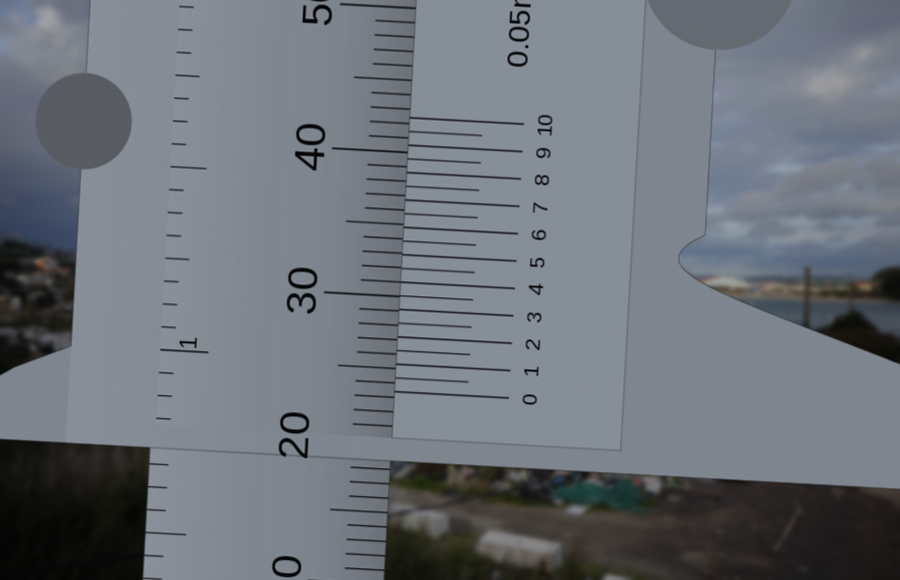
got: 23.4 mm
